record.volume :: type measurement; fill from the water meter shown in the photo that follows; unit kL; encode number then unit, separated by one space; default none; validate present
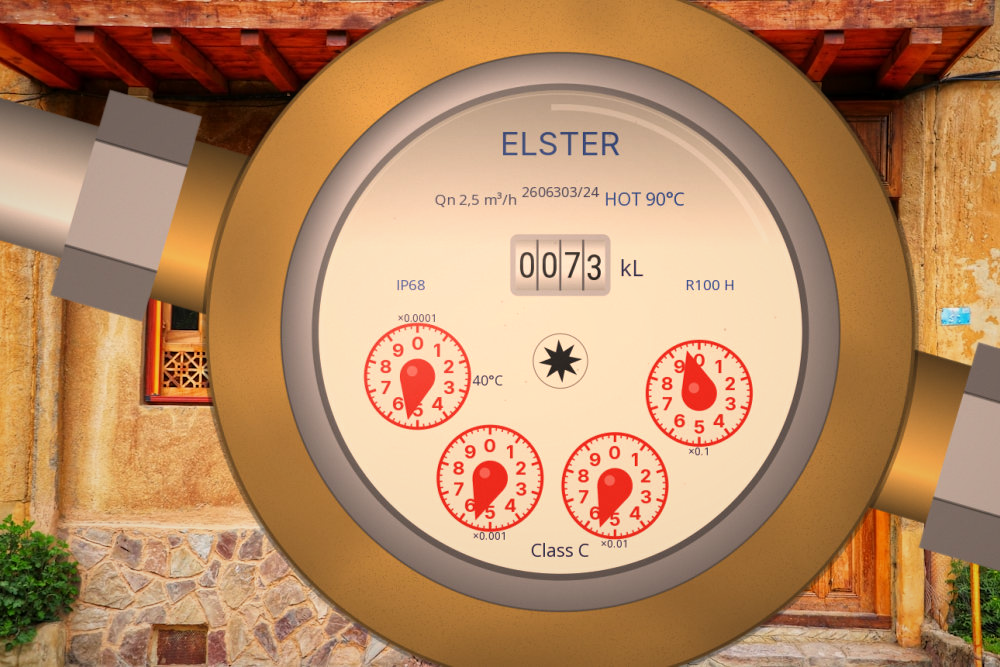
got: 72.9555 kL
